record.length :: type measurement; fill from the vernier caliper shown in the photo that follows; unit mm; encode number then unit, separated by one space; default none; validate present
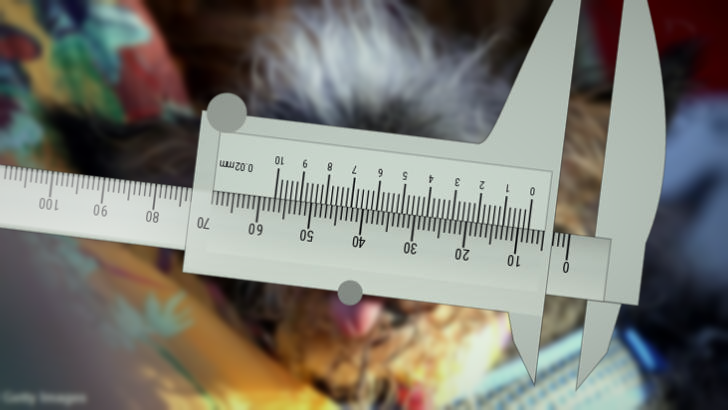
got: 8.0 mm
